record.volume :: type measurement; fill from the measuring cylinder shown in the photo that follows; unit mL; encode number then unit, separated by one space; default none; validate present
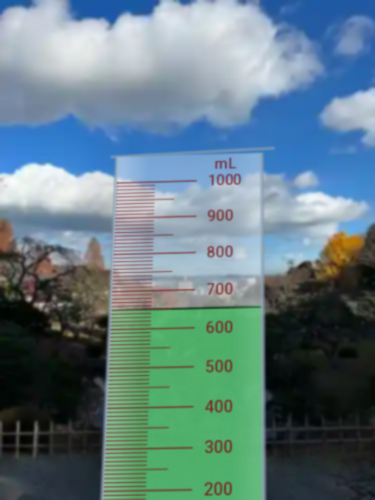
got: 650 mL
